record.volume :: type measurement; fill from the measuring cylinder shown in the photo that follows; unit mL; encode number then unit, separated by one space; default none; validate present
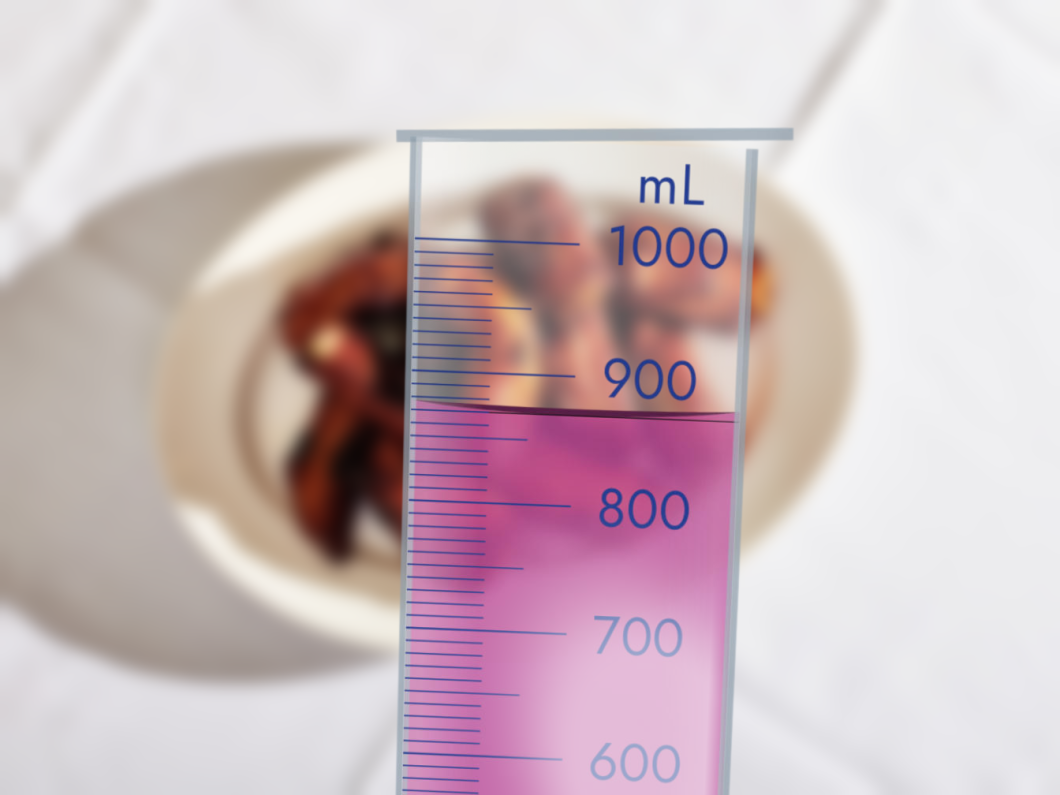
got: 870 mL
